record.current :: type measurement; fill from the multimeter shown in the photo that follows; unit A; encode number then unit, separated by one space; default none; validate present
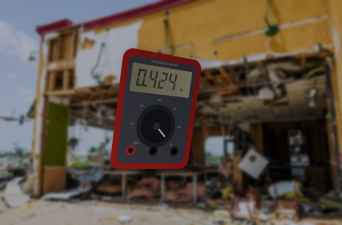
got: 0.424 A
